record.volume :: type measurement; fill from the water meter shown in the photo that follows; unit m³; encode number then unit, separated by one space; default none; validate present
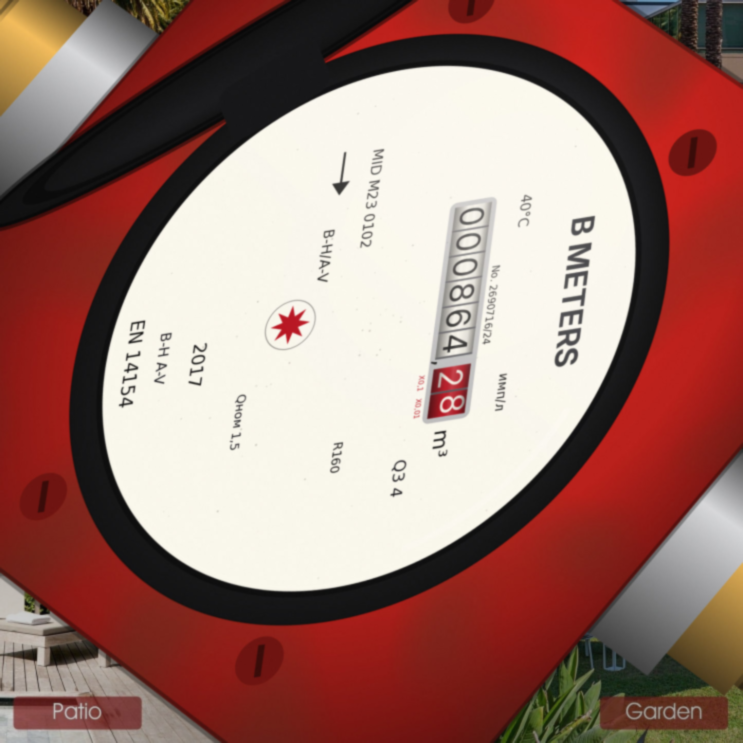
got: 864.28 m³
